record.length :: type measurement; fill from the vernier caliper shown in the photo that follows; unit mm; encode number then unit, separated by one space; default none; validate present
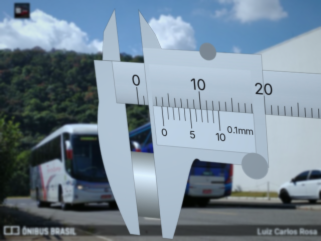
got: 3.8 mm
